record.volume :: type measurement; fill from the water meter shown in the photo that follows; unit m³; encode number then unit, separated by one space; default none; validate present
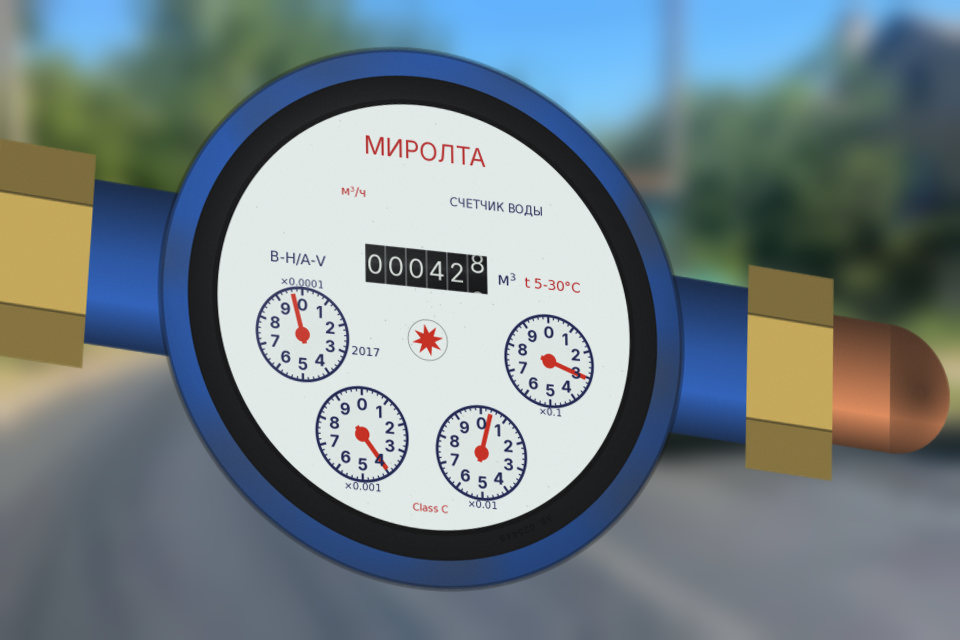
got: 428.3039 m³
